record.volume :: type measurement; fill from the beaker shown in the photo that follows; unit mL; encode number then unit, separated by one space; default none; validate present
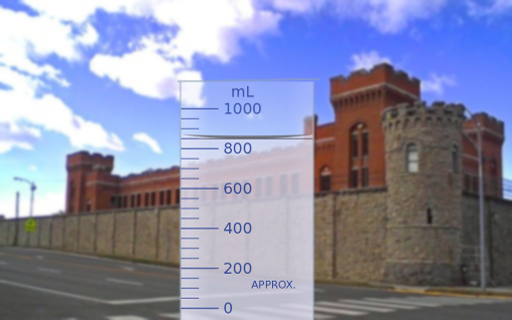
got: 850 mL
